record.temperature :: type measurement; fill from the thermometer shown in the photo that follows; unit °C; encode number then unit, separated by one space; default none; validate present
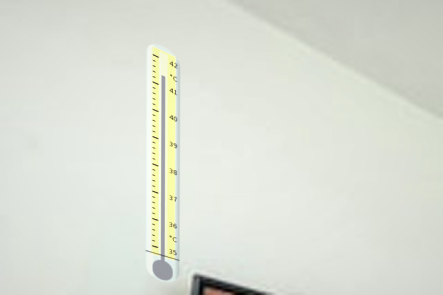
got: 41.4 °C
